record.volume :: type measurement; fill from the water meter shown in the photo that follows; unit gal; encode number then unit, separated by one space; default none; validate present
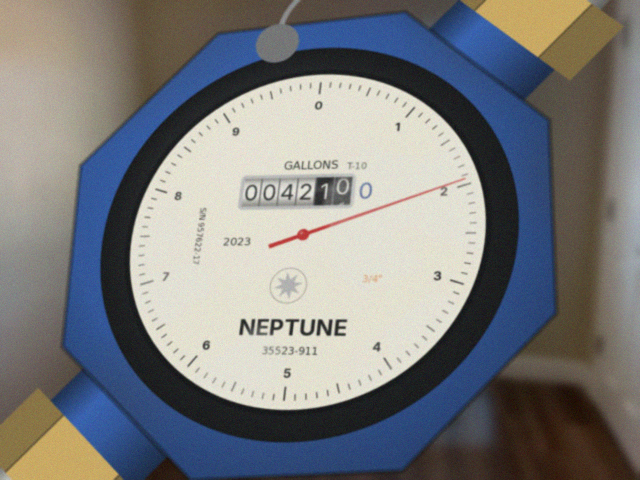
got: 42101.9 gal
